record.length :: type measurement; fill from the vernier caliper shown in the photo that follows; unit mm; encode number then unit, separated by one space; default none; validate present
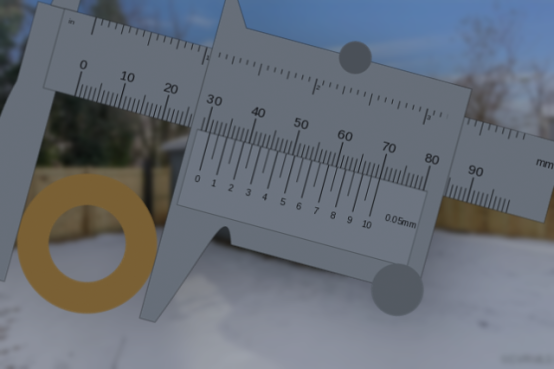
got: 31.0 mm
